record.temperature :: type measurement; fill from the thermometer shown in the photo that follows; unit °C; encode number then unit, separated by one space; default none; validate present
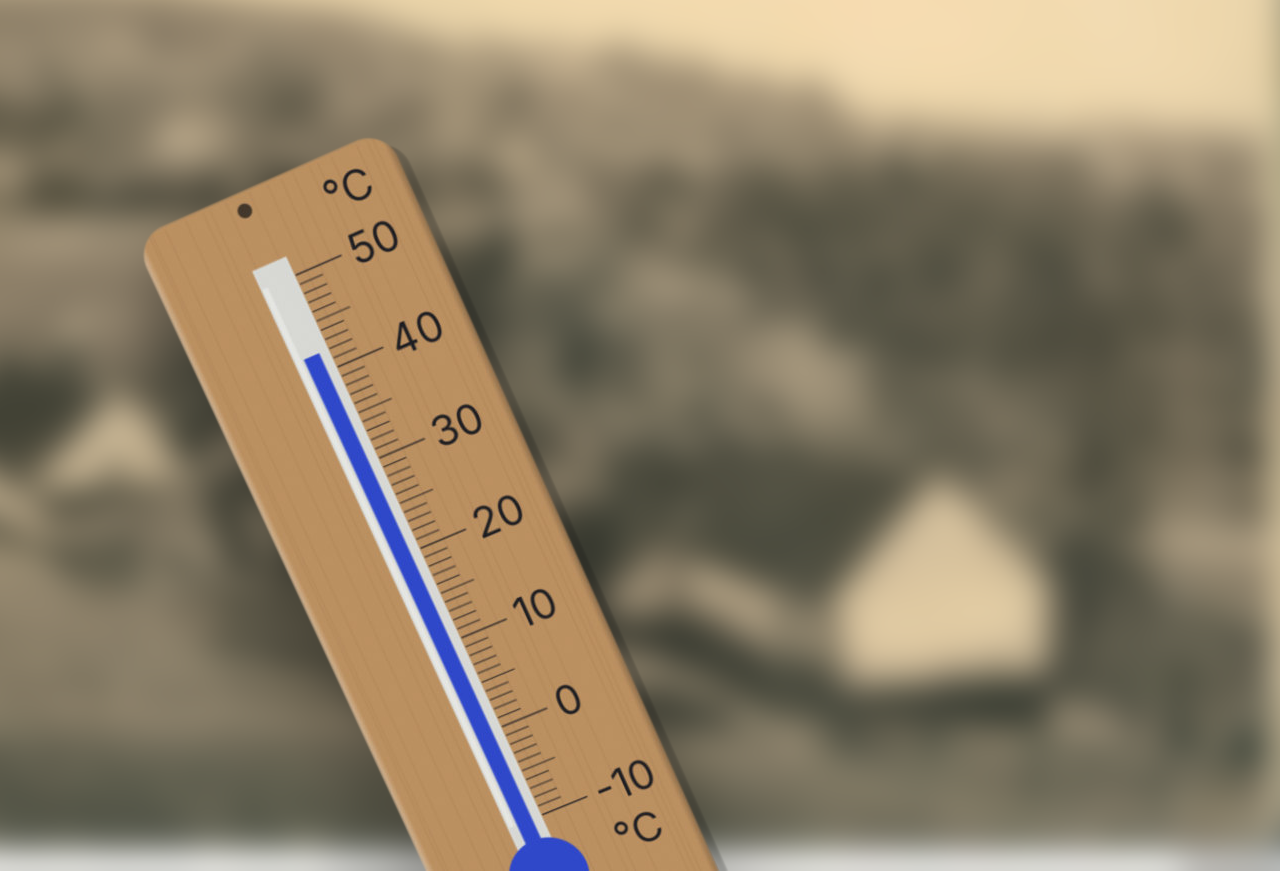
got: 42 °C
